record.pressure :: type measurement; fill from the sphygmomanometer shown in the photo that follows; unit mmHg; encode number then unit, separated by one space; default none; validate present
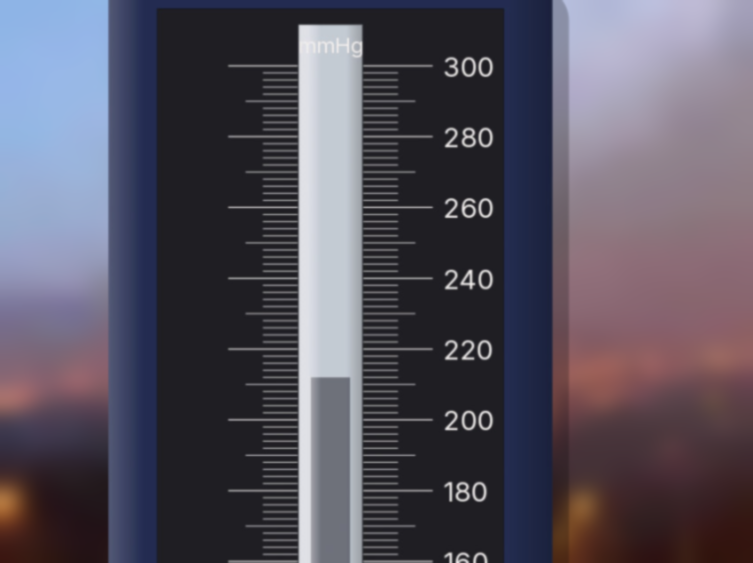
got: 212 mmHg
